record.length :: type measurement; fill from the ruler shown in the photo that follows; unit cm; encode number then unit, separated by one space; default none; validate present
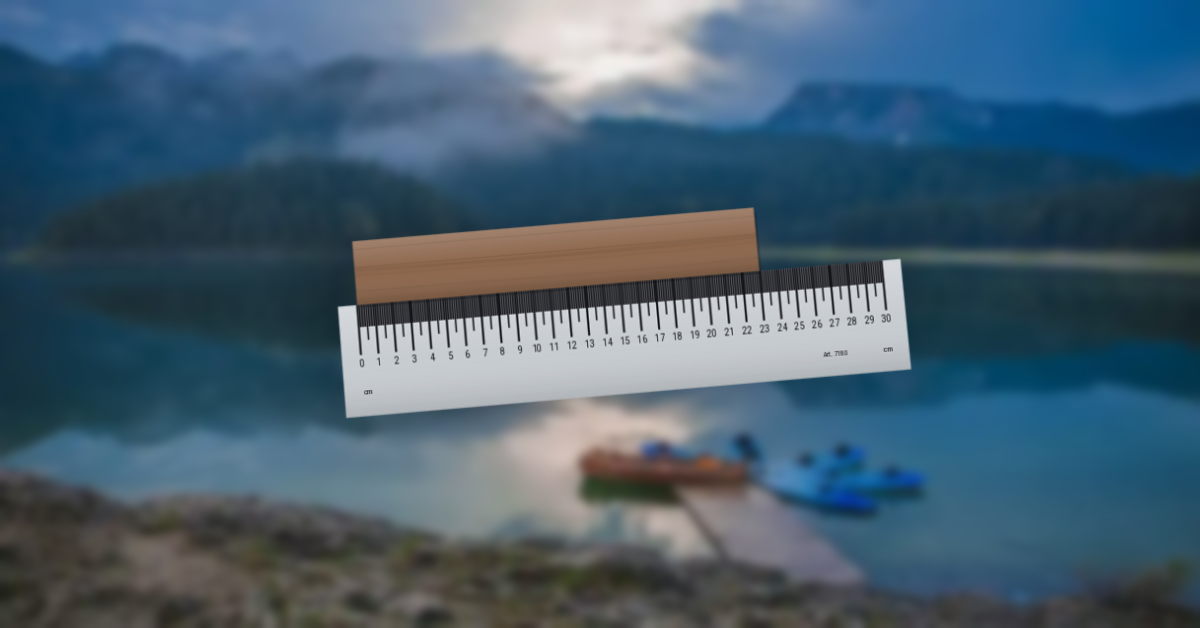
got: 23 cm
